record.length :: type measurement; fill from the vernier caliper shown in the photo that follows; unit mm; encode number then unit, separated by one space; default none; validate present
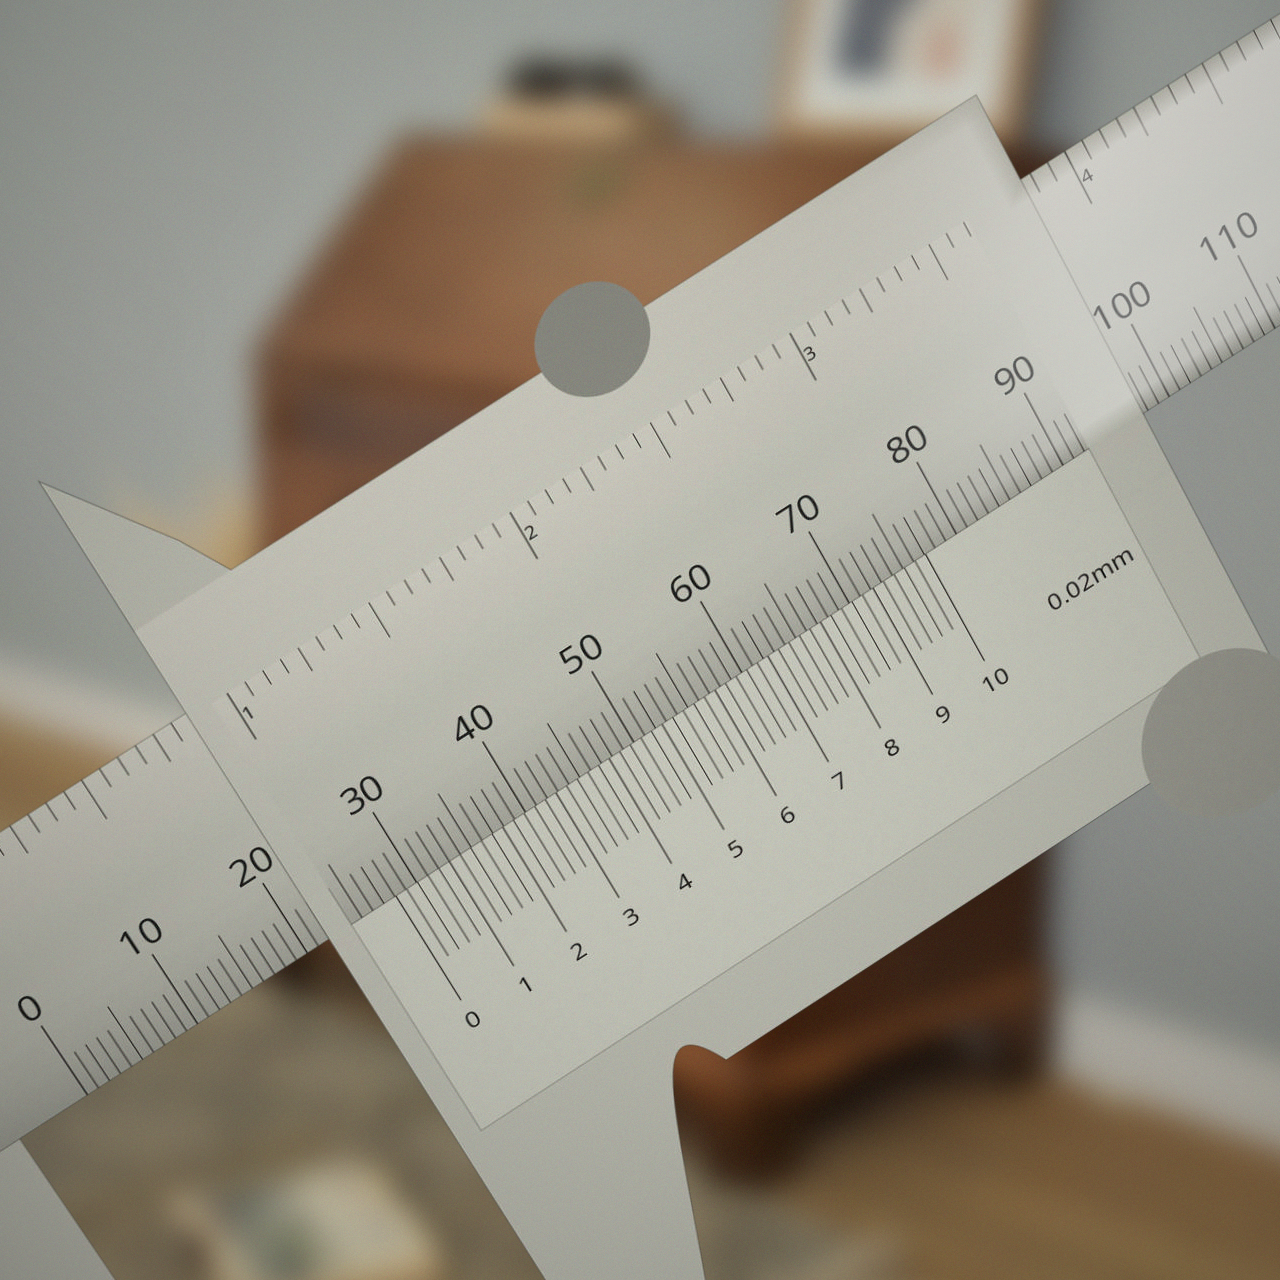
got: 28.1 mm
